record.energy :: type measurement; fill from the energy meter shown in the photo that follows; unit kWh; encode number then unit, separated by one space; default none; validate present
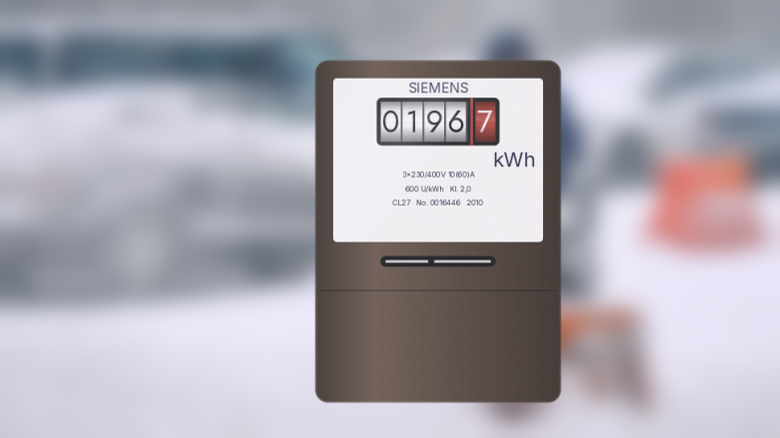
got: 196.7 kWh
